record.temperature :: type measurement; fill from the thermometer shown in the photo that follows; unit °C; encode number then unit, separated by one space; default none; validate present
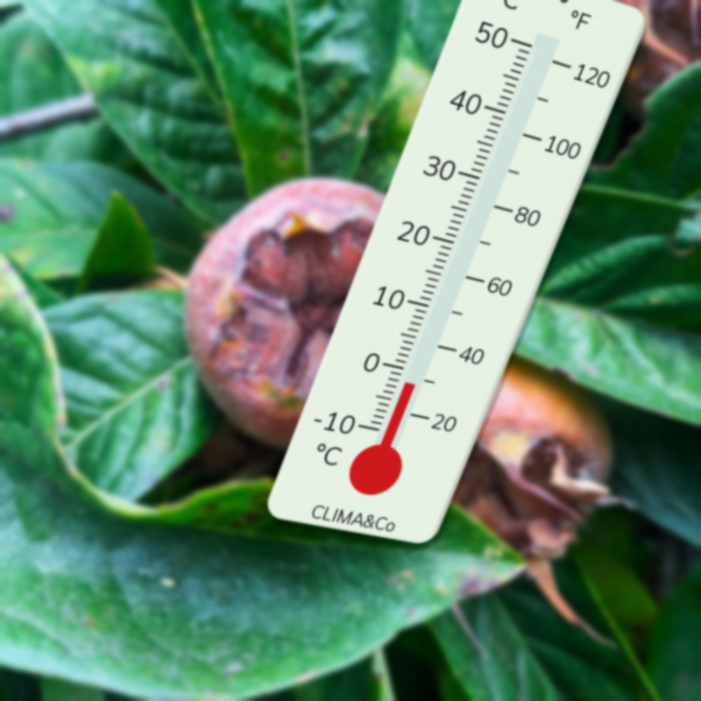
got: -2 °C
